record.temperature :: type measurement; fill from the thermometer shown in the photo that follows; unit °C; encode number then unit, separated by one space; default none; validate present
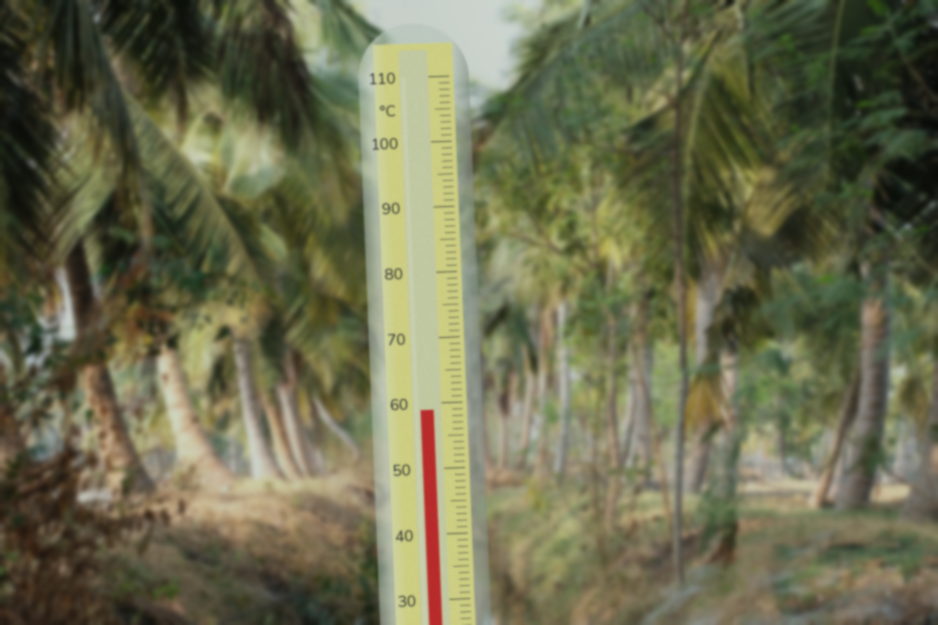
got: 59 °C
